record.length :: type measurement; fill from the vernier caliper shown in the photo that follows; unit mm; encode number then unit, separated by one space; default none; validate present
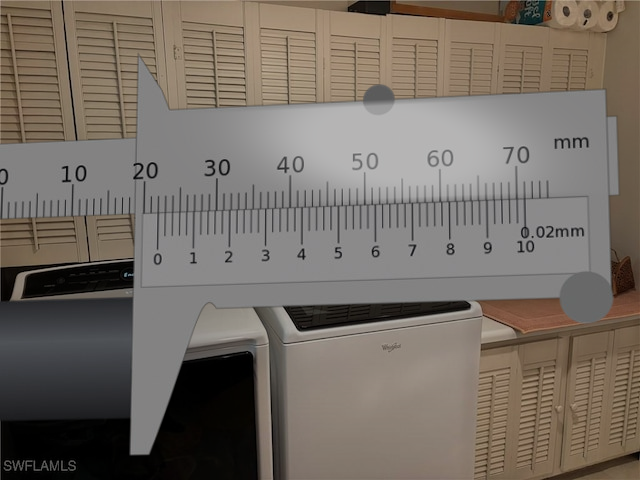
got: 22.0 mm
